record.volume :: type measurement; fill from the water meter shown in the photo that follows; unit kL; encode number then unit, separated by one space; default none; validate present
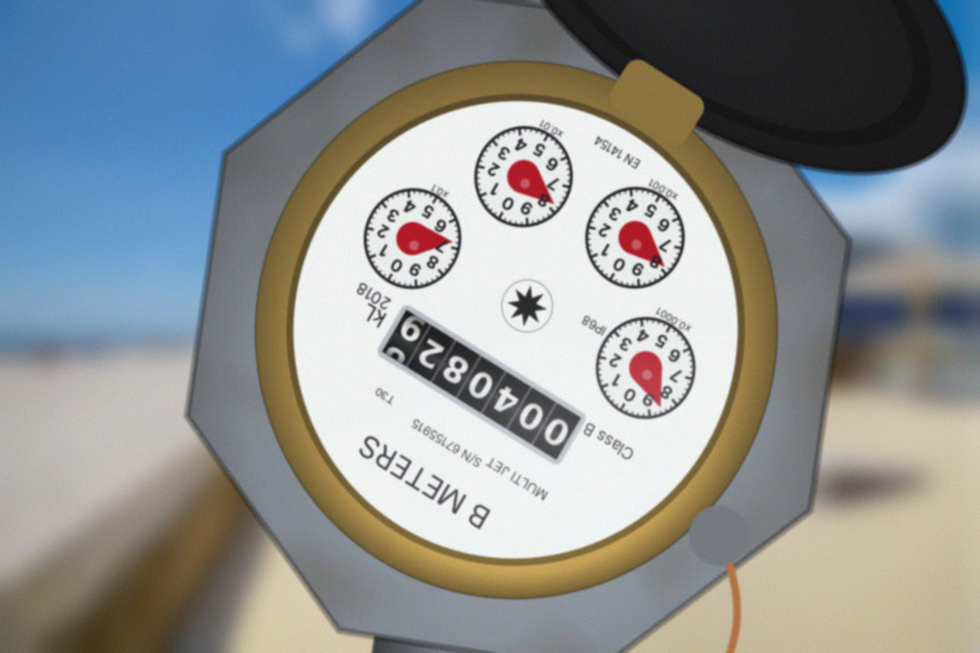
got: 40828.6778 kL
